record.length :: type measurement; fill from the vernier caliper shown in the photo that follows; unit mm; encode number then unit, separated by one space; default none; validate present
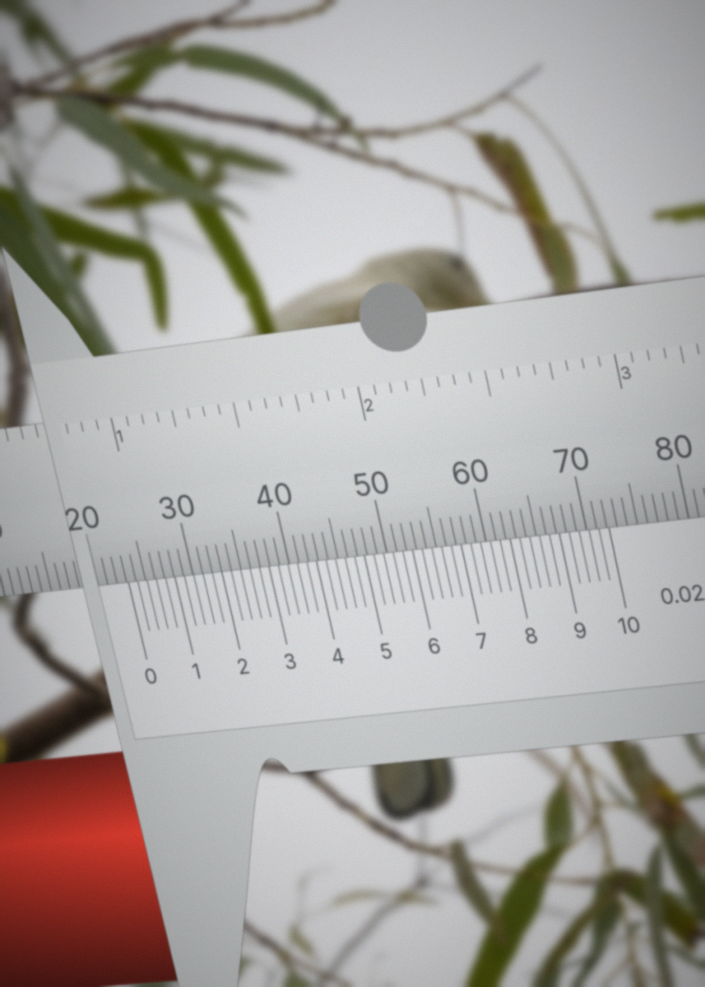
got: 23.2 mm
